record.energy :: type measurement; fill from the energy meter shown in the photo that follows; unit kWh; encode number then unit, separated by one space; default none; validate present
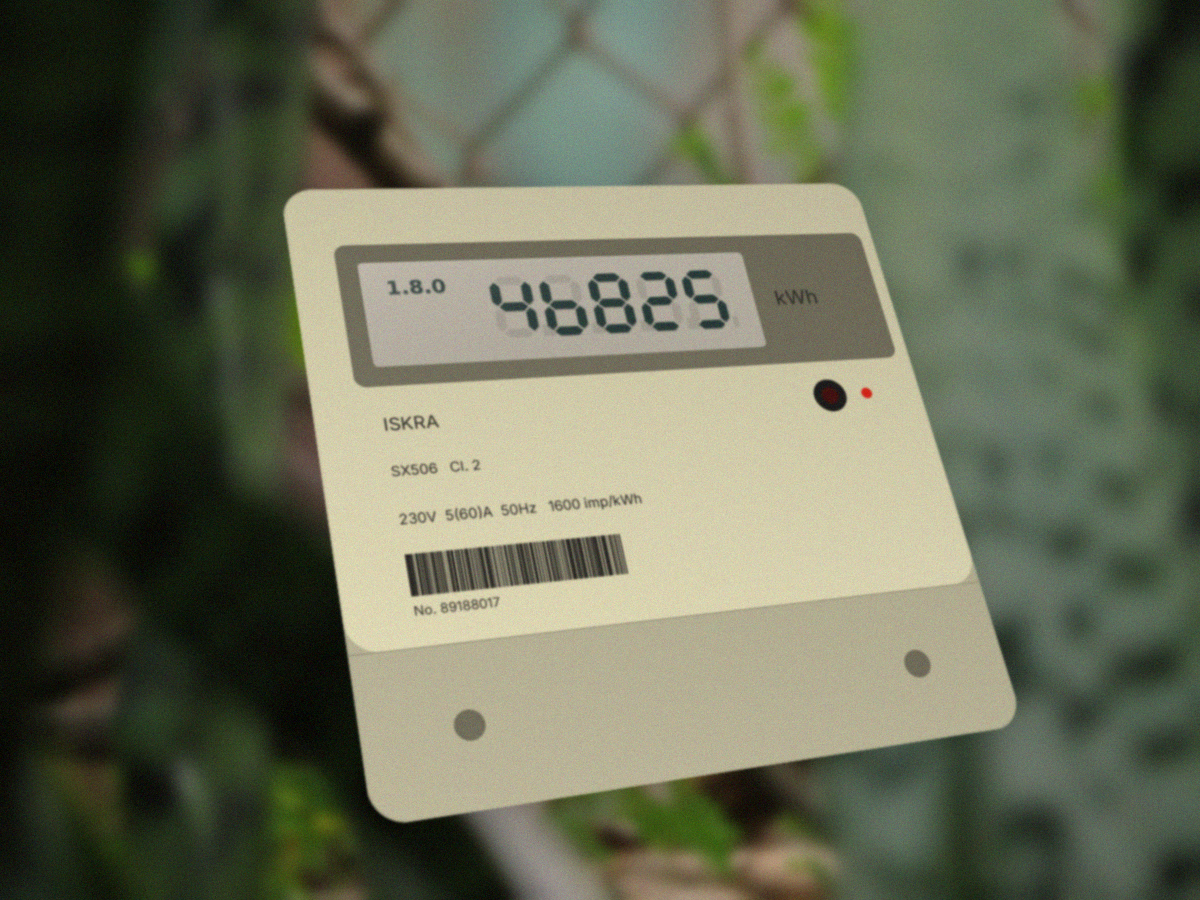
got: 46825 kWh
